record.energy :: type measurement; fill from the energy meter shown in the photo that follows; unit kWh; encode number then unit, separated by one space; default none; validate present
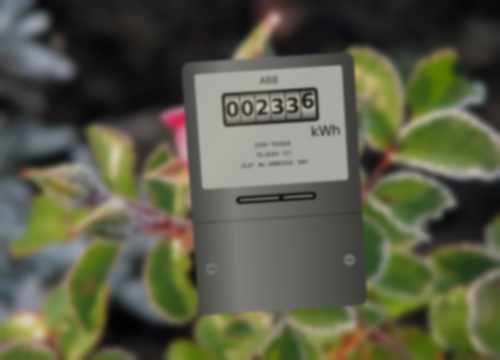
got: 2336 kWh
